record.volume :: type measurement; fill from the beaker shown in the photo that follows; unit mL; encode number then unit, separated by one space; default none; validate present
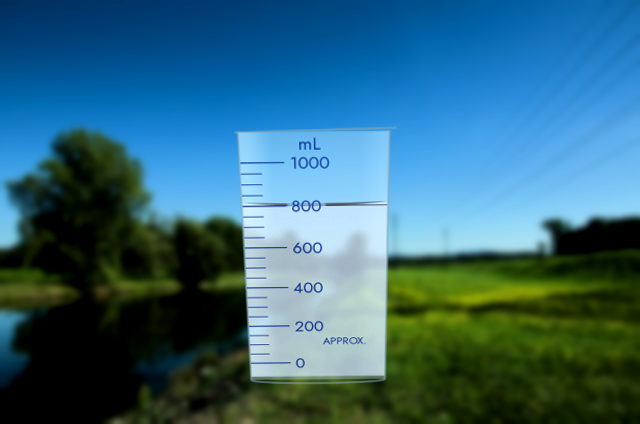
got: 800 mL
